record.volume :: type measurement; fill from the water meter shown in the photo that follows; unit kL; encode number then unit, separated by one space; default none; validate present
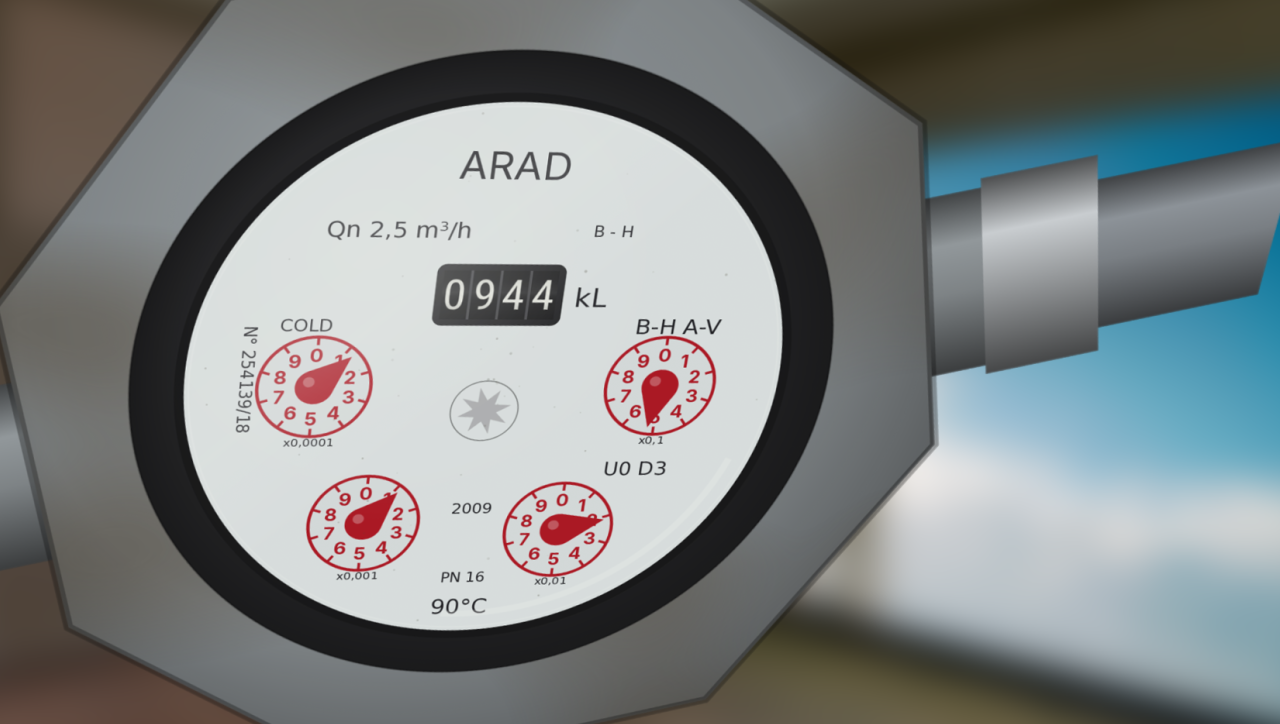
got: 944.5211 kL
